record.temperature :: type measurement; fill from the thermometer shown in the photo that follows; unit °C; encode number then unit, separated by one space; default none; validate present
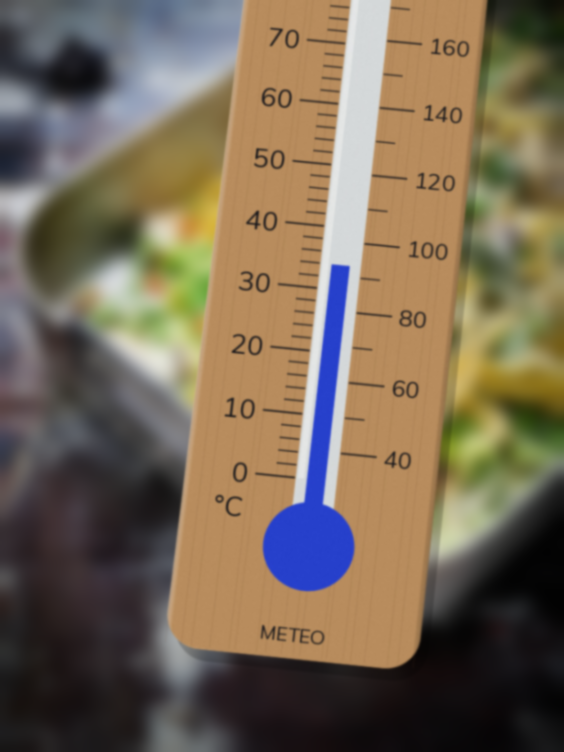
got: 34 °C
